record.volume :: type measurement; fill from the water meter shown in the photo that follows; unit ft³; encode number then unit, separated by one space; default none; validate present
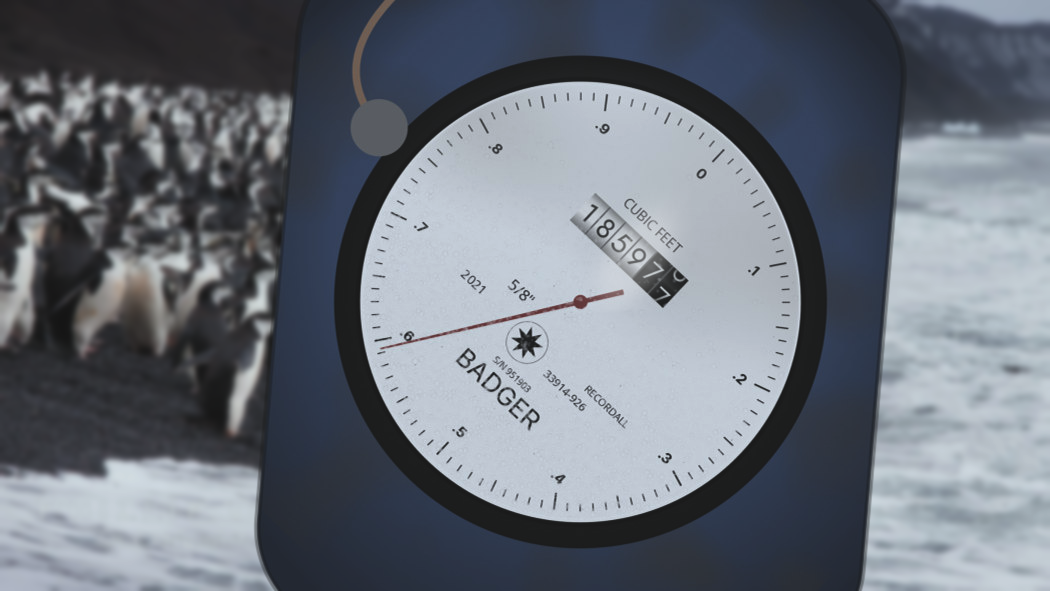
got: 185976.59 ft³
